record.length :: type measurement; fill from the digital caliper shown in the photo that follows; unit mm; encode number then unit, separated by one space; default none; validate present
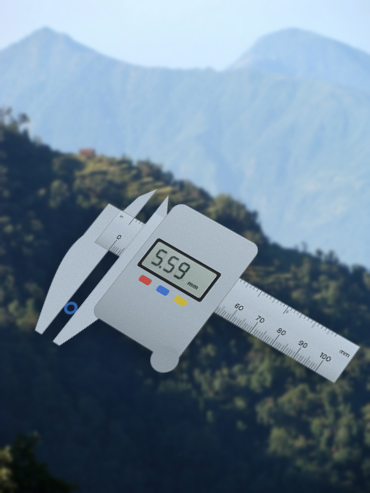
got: 5.59 mm
